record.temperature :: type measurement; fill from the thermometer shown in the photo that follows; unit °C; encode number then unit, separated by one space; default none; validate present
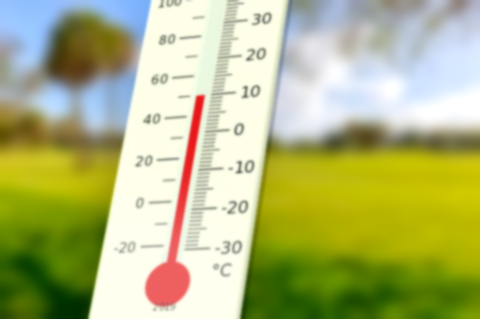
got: 10 °C
